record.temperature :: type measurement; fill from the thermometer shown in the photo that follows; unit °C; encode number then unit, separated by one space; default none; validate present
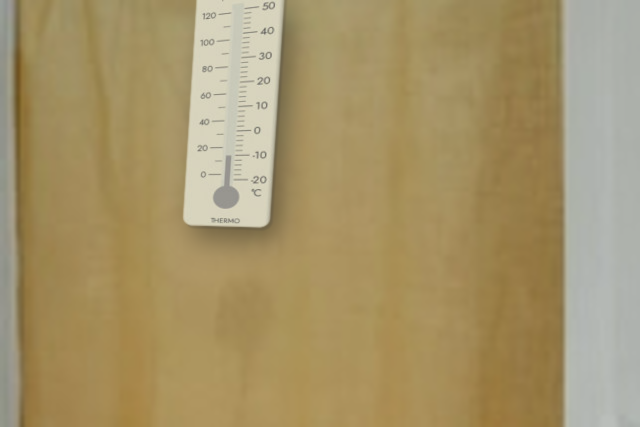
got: -10 °C
